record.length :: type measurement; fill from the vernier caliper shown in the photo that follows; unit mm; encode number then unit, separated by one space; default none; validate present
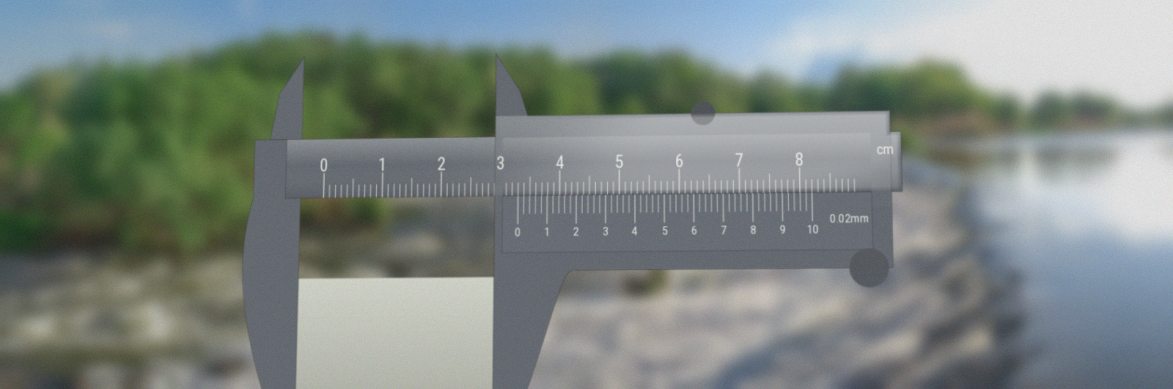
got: 33.0 mm
